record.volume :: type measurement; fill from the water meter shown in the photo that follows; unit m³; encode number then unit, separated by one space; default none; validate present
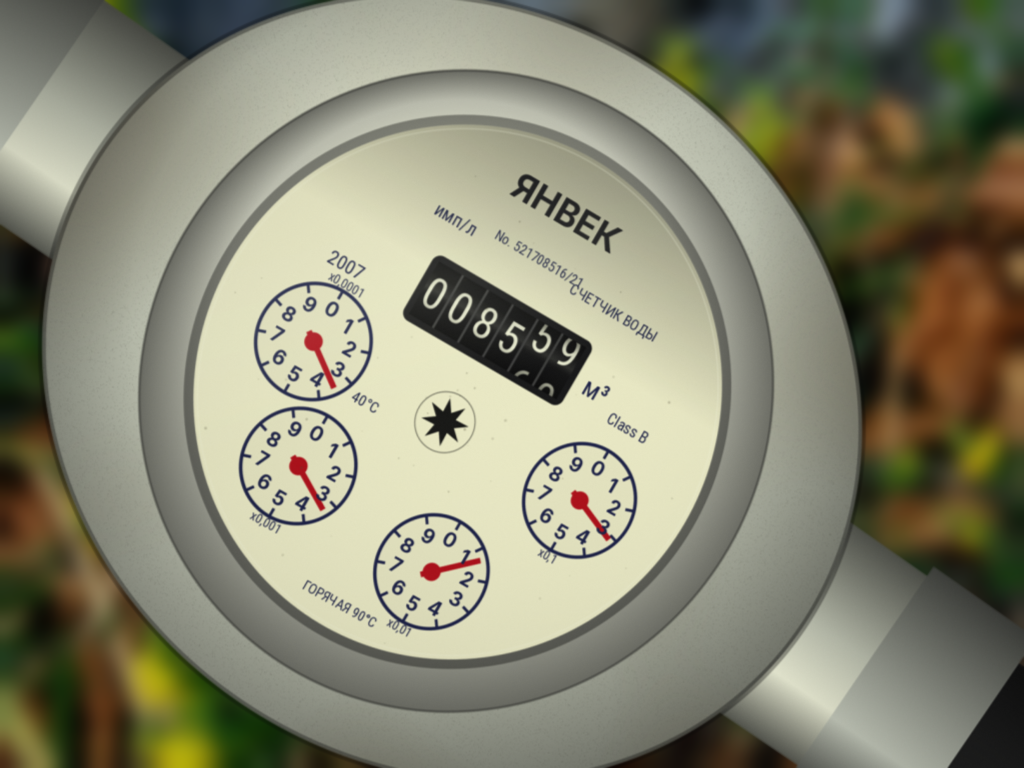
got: 8559.3133 m³
